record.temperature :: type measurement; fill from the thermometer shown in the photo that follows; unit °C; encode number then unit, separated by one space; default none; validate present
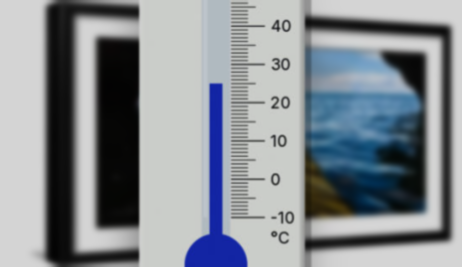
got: 25 °C
